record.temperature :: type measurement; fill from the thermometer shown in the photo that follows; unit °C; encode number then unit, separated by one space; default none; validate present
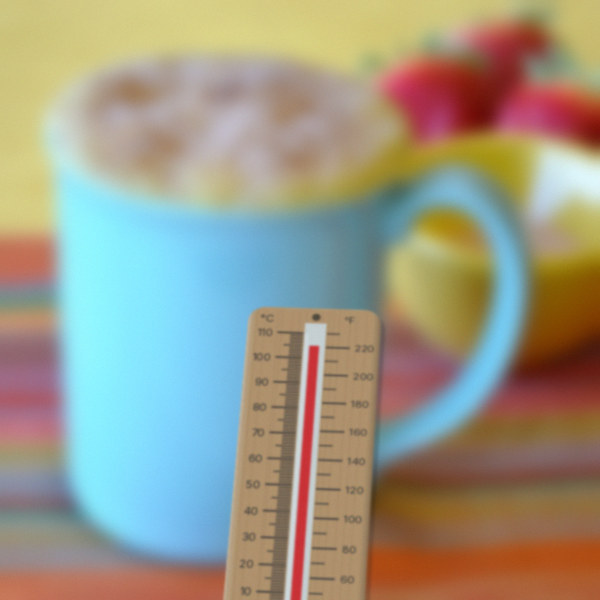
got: 105 °C
